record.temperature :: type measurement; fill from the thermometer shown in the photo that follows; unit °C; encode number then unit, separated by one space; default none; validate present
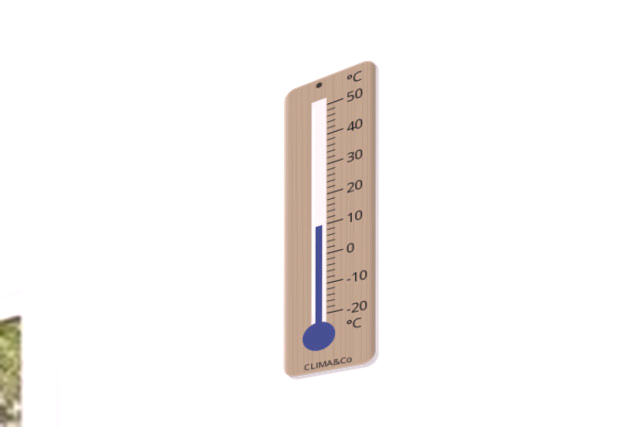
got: 10 °C
